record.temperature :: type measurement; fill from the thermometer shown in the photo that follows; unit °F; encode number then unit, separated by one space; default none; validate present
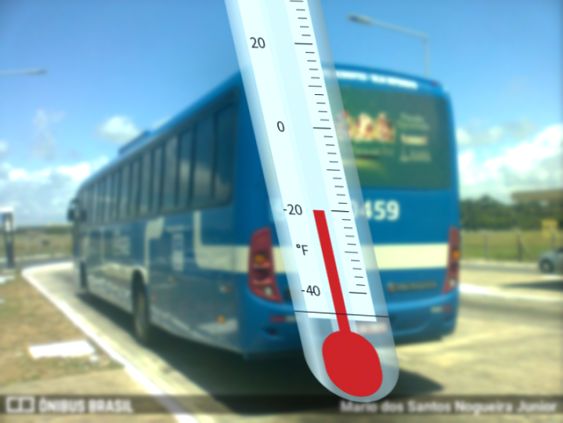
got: -20 °F
